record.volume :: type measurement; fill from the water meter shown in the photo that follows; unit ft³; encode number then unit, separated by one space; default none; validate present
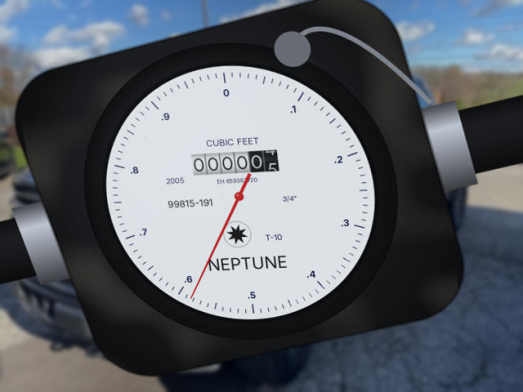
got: 4.58 ft³
